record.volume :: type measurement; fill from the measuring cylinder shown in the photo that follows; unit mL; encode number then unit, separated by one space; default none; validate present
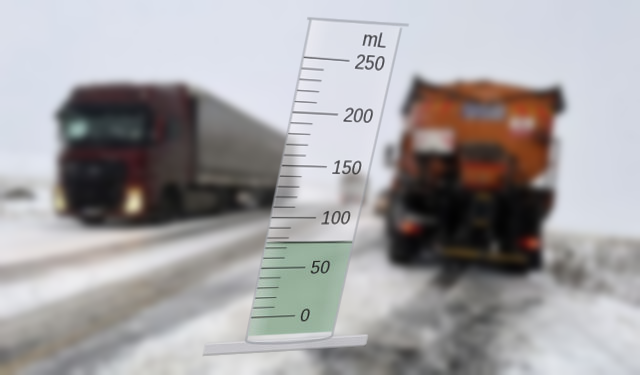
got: 75 mL
